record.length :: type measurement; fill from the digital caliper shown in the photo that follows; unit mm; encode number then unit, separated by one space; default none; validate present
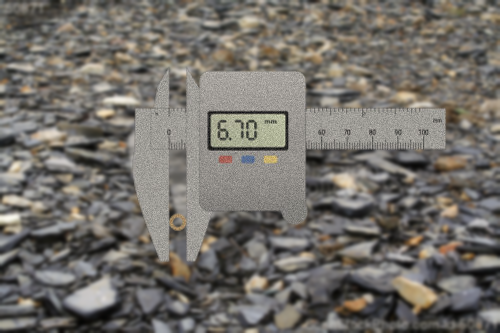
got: 6.70 mm
